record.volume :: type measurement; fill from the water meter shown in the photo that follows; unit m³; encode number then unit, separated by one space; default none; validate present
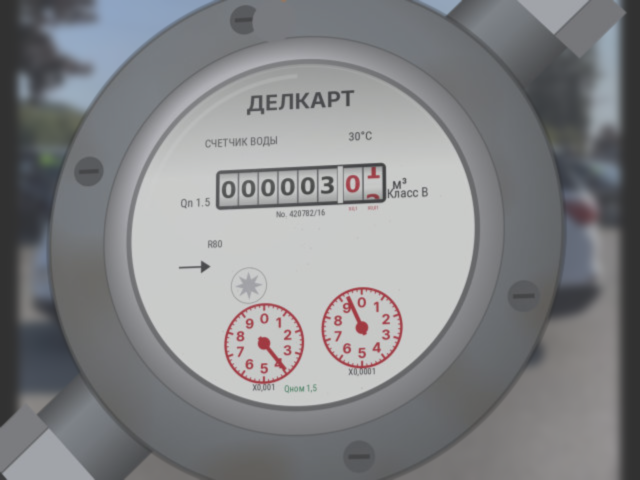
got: 3.0139 m³
